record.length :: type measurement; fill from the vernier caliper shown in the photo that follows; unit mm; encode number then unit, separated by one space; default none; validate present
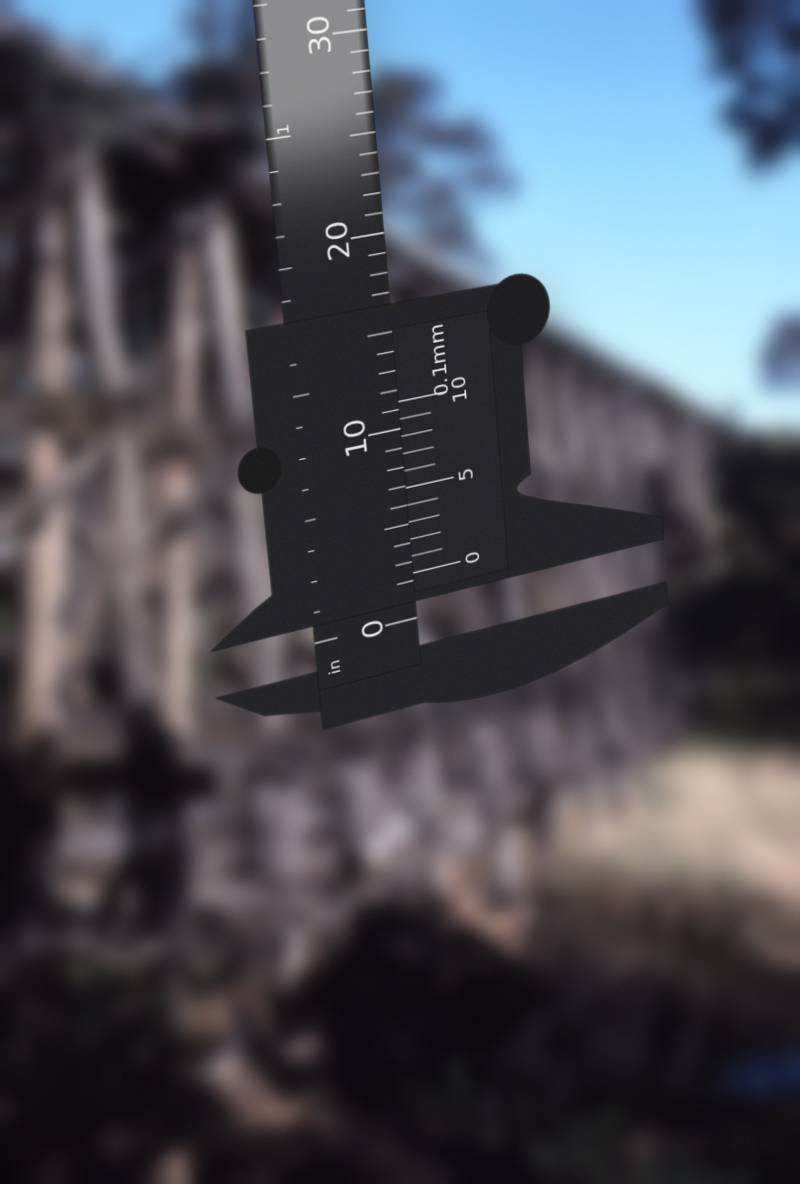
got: 2.4 mm
